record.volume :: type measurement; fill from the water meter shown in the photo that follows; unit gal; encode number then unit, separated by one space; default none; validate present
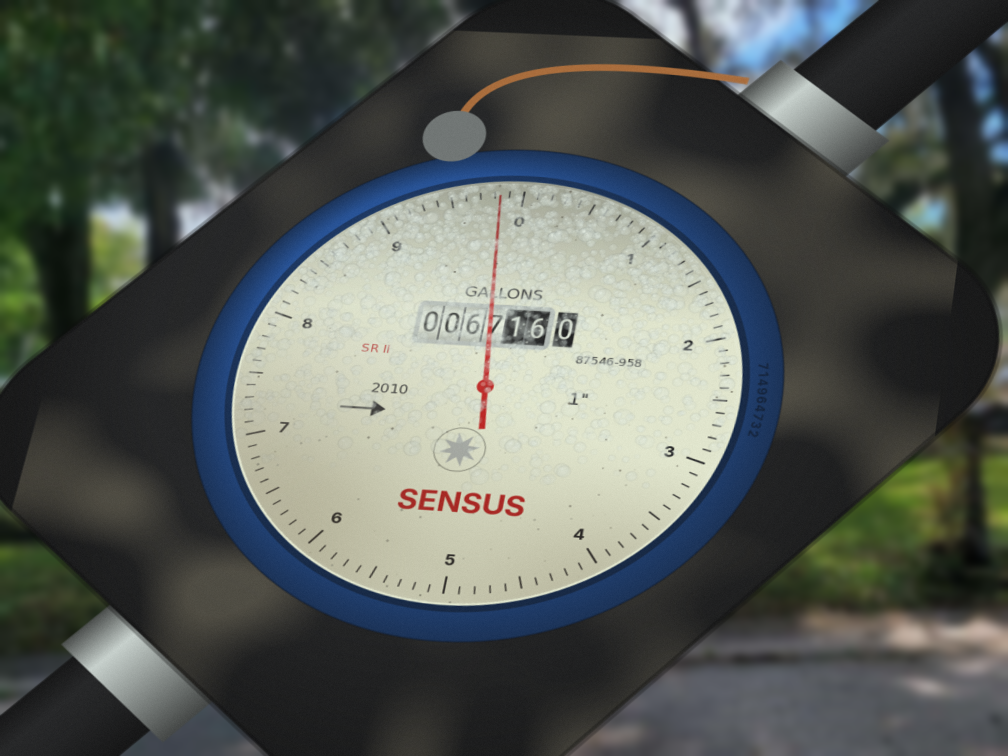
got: 67159.8 gal
